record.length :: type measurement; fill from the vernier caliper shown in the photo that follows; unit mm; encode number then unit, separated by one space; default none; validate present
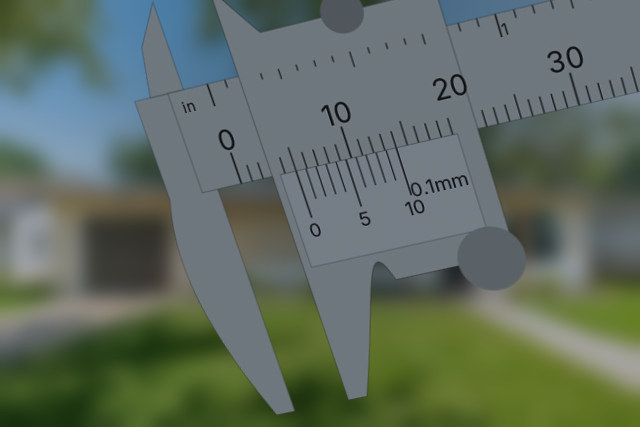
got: 5.0 mm
